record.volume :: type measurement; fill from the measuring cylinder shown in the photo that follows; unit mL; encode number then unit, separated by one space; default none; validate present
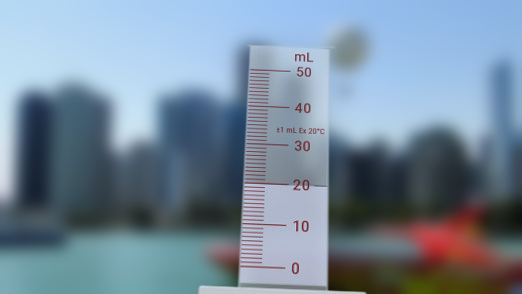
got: 20 mL
